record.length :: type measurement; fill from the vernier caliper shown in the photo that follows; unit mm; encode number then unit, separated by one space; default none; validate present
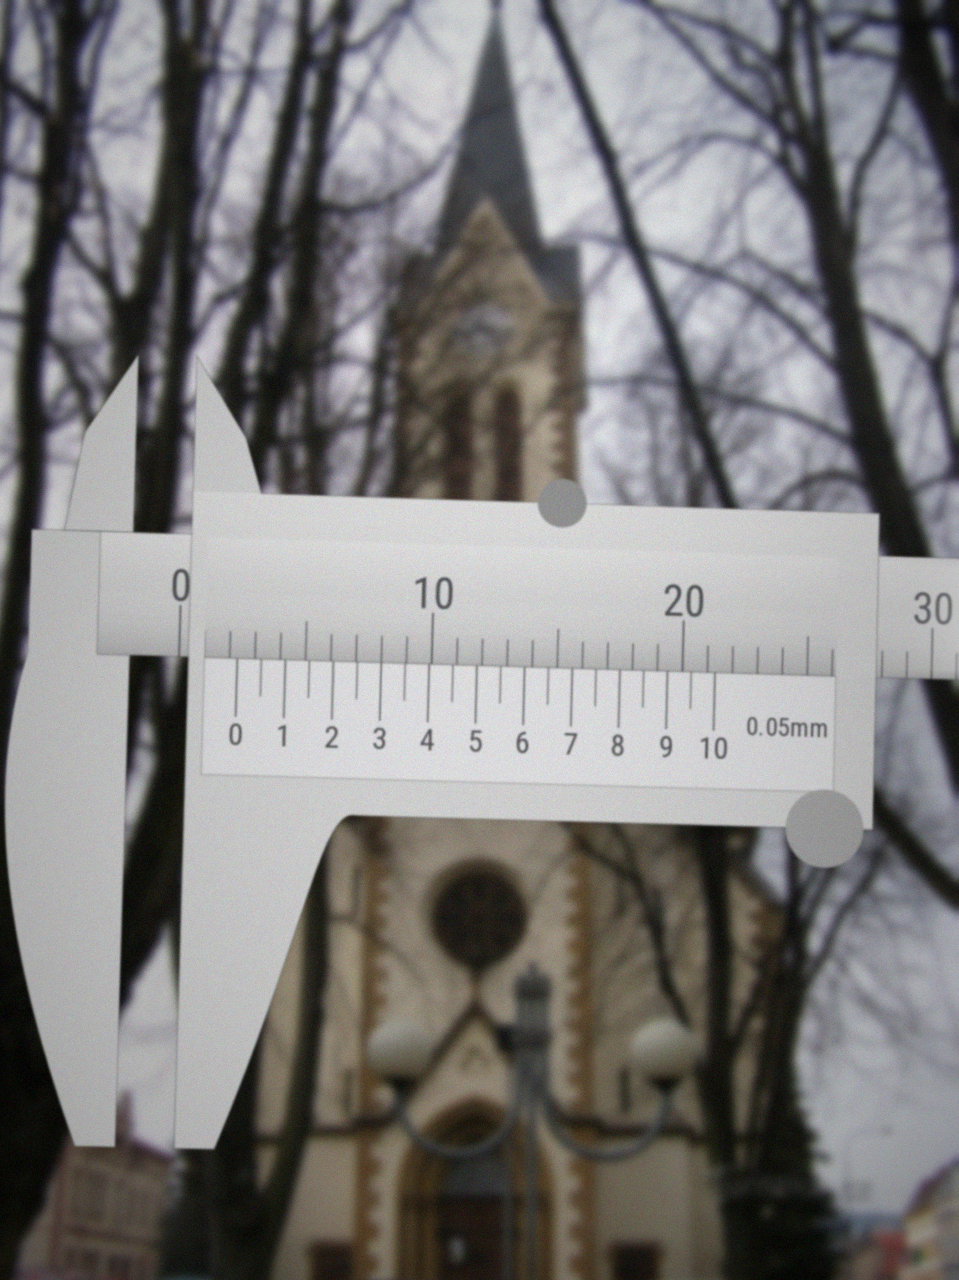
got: 2.3 mm
